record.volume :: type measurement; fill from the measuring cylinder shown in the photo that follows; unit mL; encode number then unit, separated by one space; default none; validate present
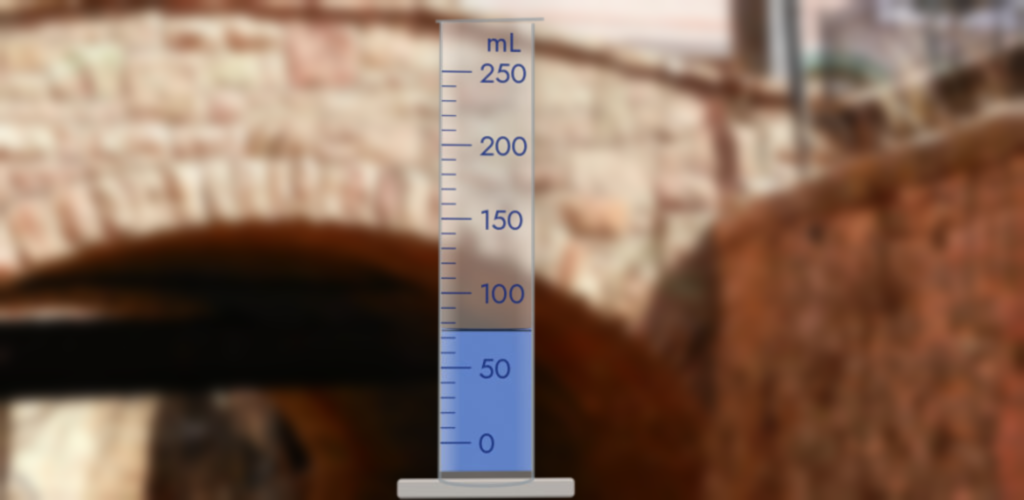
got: 75 mL
